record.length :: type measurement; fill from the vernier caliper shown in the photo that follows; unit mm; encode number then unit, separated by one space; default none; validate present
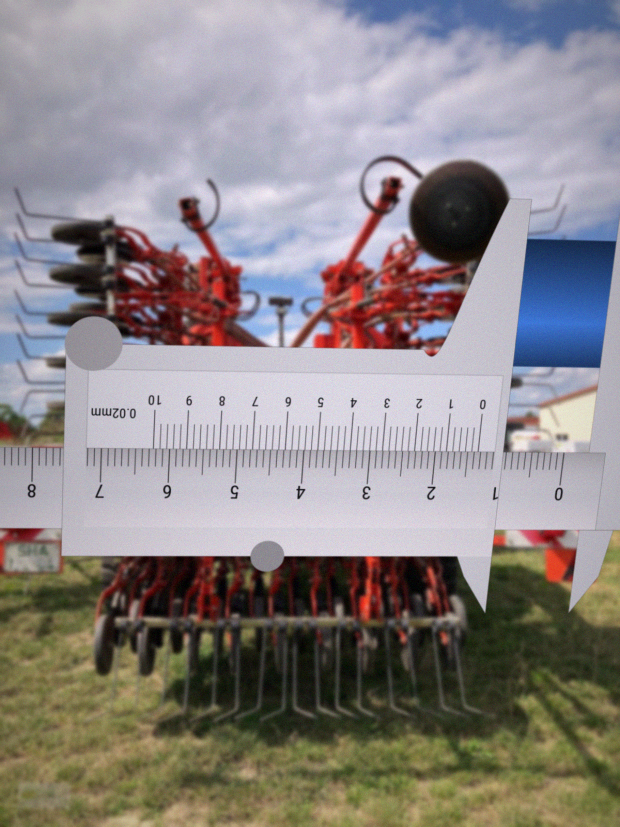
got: 13.4 mm
